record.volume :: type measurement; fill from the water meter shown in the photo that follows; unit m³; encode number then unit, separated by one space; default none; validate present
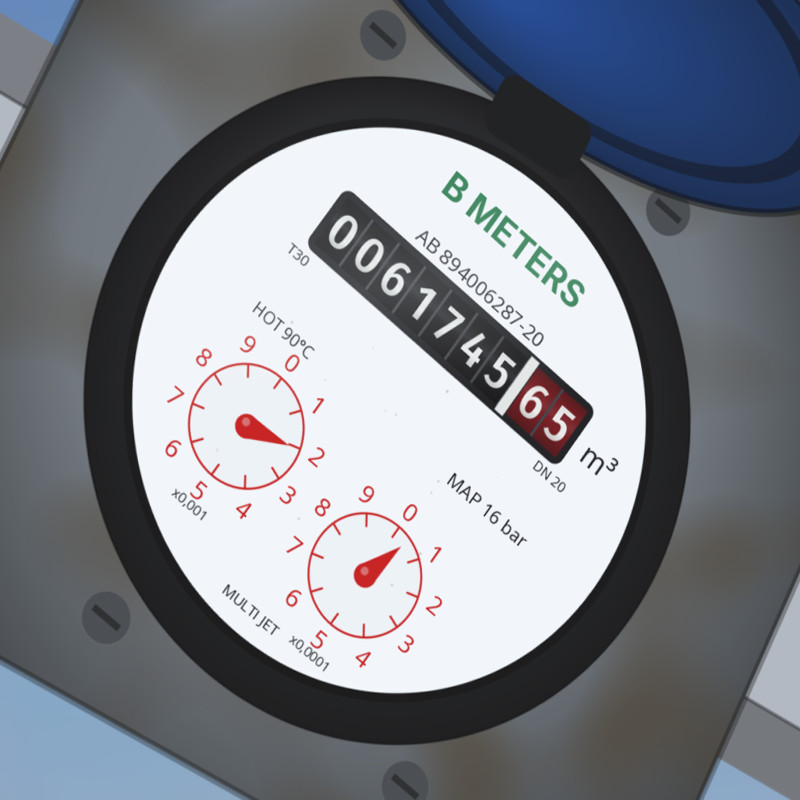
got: 61745.6520 m³
